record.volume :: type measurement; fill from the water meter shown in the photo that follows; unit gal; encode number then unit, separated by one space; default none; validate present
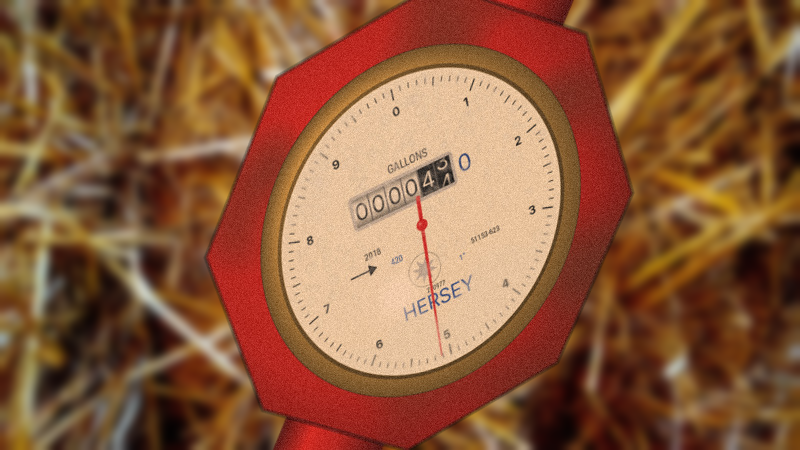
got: 435.1 gal
